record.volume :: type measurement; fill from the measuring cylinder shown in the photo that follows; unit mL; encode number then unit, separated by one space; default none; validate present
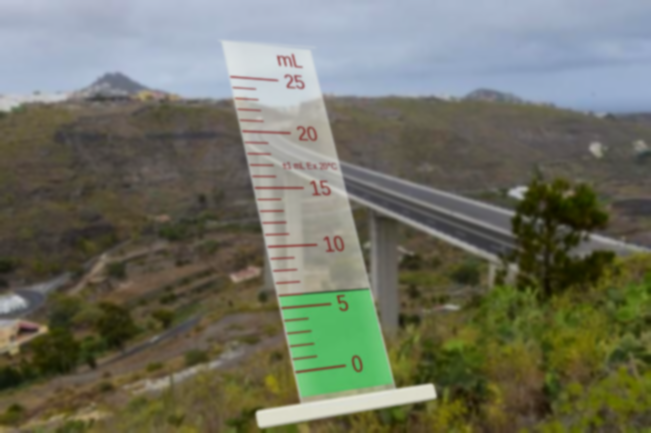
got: 6 mL
